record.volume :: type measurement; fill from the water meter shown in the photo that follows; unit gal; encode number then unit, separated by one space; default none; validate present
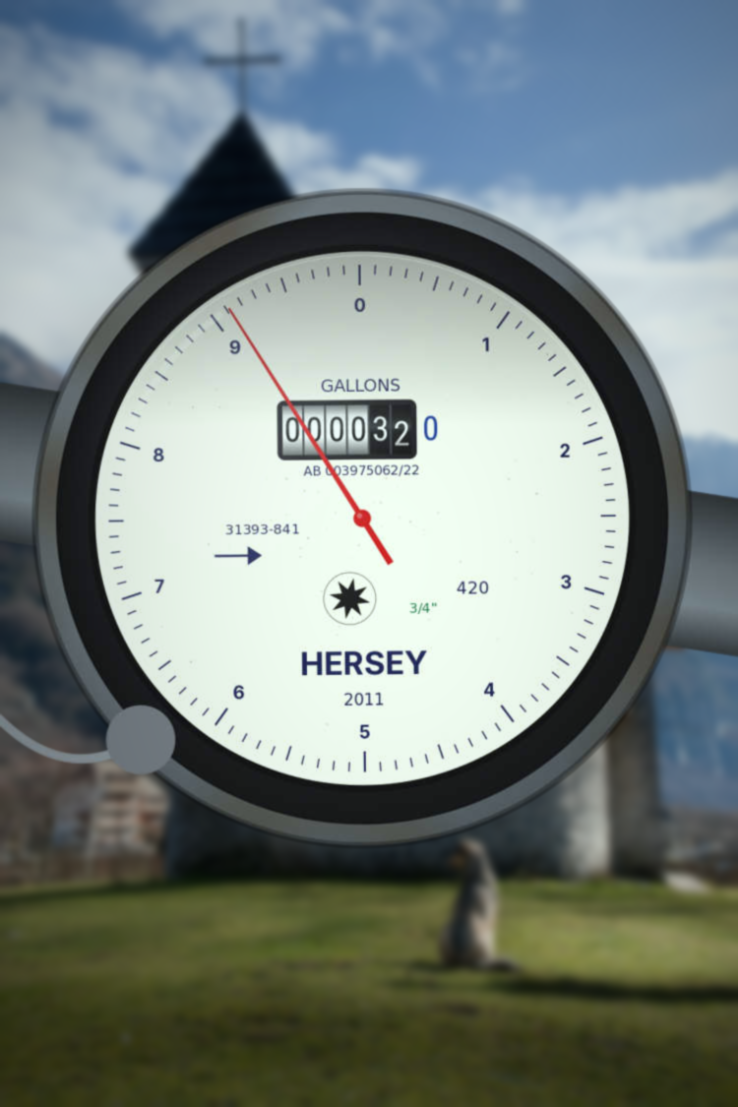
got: 319.1 gal
